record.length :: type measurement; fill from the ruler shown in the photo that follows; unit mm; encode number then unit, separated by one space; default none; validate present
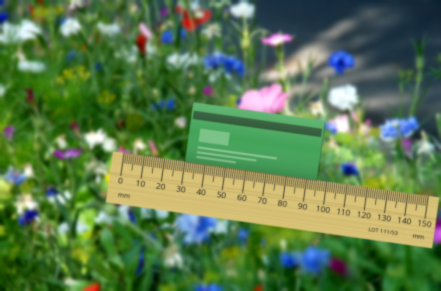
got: 65 mm
